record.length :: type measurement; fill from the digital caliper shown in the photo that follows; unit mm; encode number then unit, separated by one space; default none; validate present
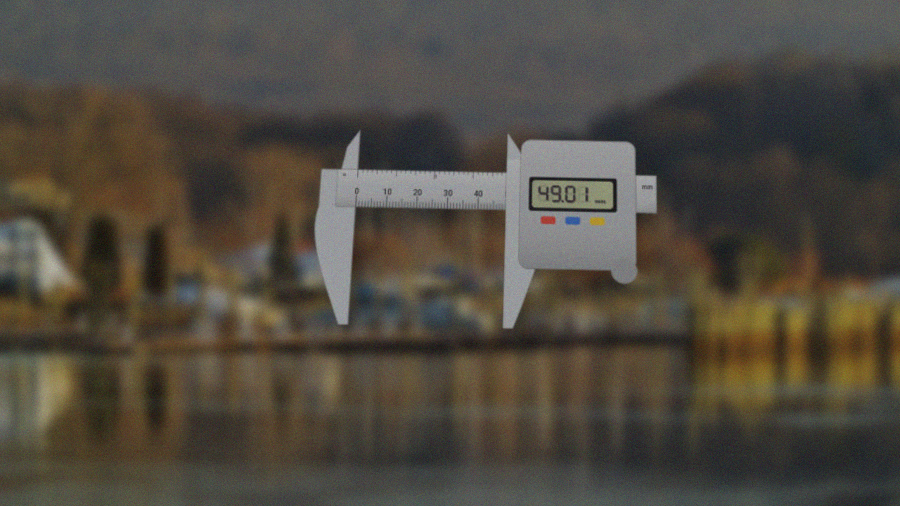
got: 49.01 mm
